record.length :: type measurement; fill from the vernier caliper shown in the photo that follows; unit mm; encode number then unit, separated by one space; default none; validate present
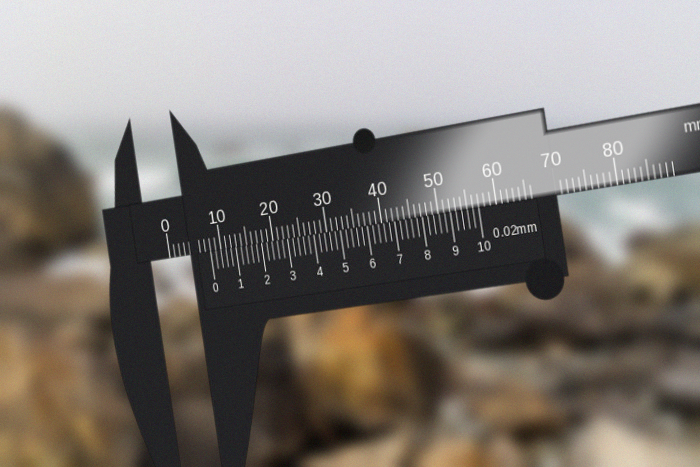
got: 8.0 mm
